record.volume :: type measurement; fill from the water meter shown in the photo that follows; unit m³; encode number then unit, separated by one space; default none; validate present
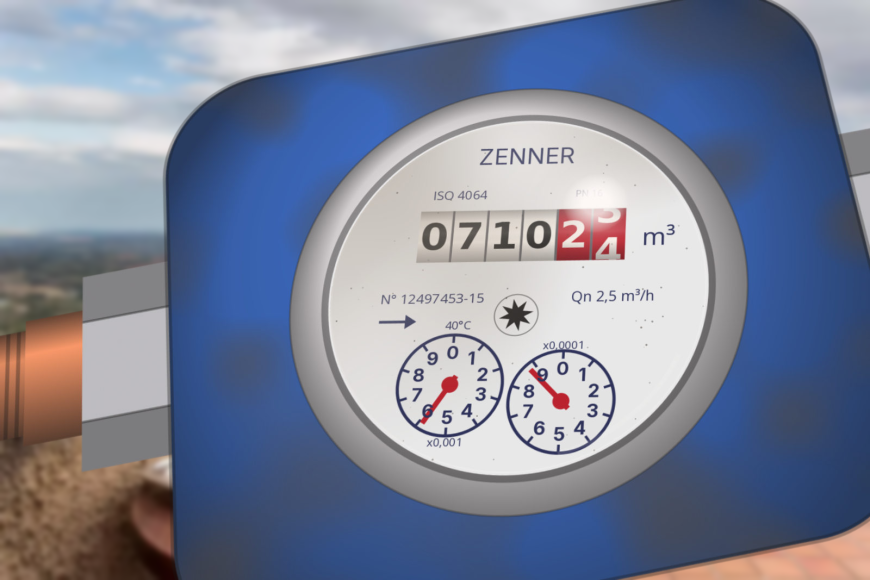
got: 710.2358 m³
